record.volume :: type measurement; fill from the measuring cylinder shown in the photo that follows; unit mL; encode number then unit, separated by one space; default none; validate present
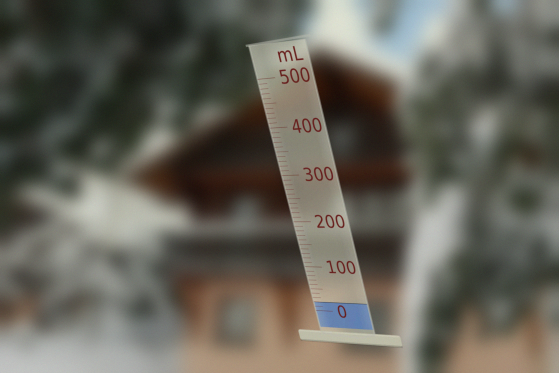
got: 20 mL
